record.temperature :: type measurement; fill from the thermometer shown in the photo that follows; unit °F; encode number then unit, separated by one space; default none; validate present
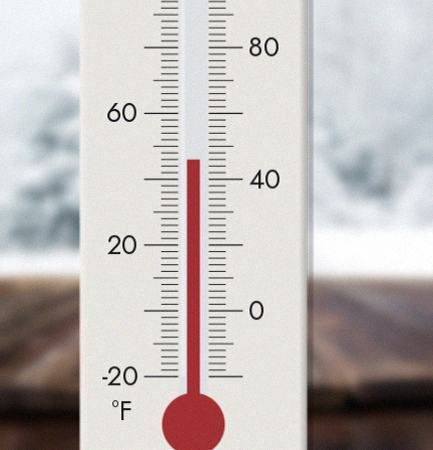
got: 46 °F
